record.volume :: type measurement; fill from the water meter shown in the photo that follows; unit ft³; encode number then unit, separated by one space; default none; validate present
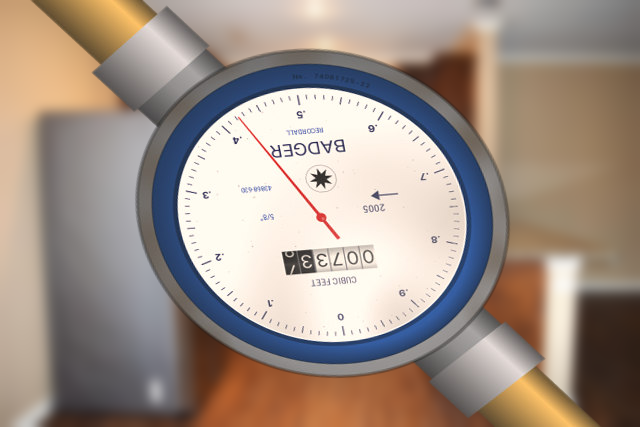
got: 7337.42 ft³
